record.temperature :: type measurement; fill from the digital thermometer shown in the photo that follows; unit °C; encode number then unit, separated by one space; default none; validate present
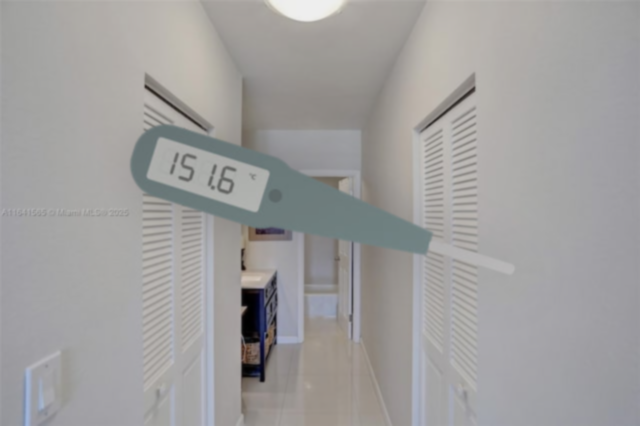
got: 151.6 °C
